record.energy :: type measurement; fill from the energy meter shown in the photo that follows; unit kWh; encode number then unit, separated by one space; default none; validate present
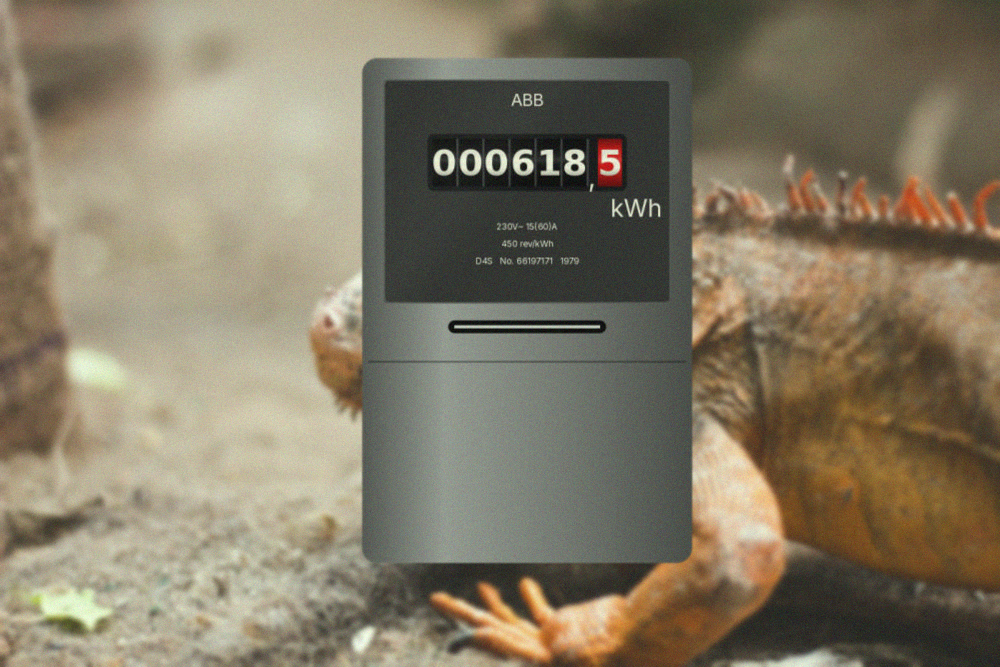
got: 618.5 kWh
